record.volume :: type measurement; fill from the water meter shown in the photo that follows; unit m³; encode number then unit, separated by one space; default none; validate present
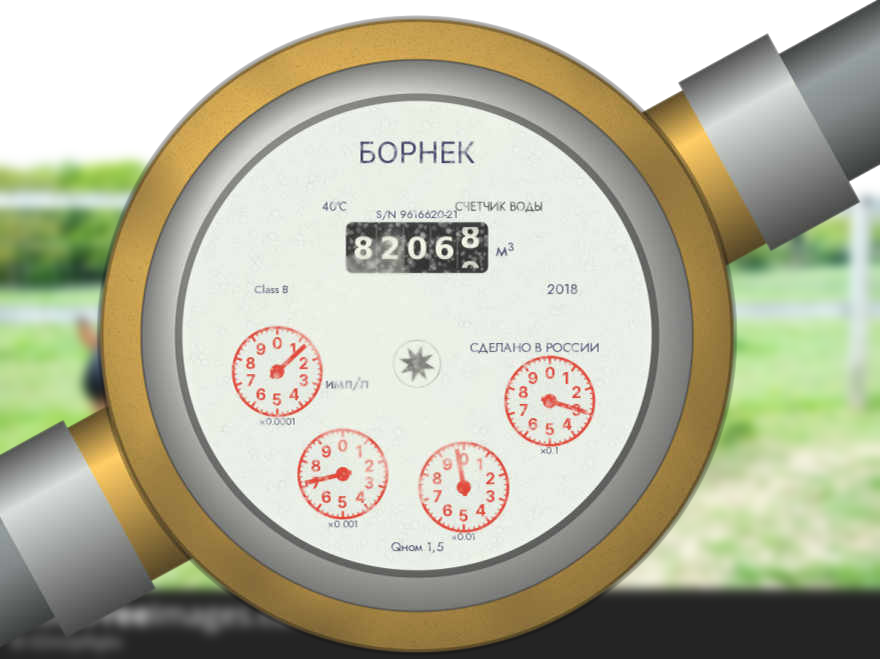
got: 82068.2971 m³
